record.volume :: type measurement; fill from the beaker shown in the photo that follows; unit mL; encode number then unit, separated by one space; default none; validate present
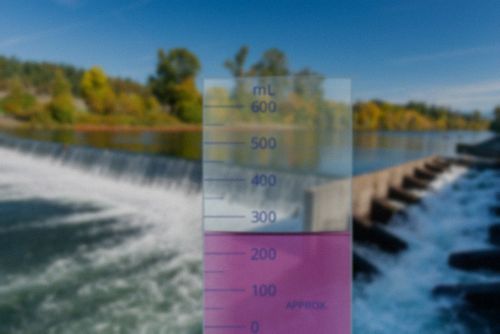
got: 250 mL
